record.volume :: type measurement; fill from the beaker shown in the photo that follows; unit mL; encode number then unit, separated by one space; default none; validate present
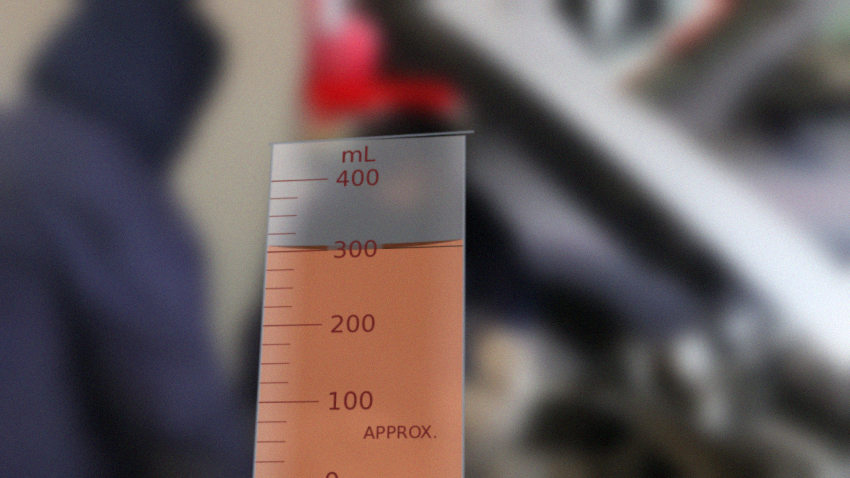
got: 300 mL
